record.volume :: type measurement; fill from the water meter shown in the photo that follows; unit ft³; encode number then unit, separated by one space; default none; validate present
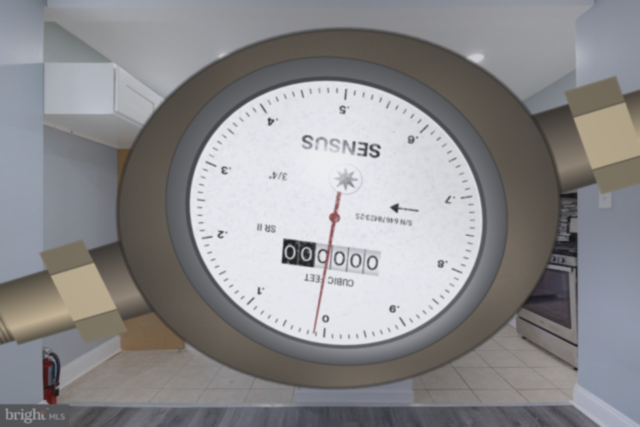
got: 0.01 ft³
